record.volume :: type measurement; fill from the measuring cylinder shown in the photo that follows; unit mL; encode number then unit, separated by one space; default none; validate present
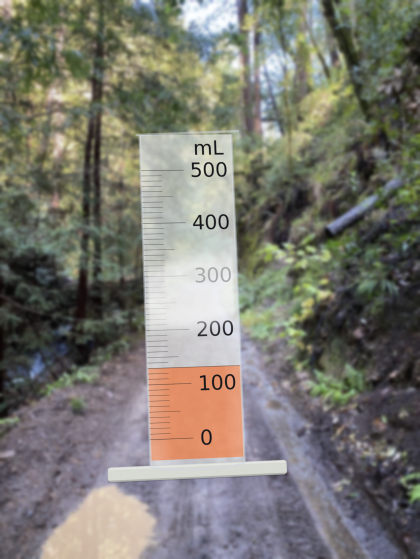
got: 130 mL
